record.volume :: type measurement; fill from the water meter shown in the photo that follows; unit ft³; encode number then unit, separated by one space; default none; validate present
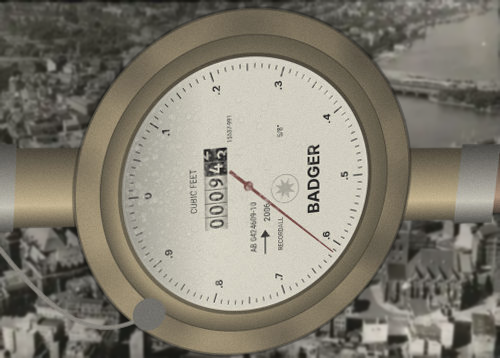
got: 942.61 ft³
